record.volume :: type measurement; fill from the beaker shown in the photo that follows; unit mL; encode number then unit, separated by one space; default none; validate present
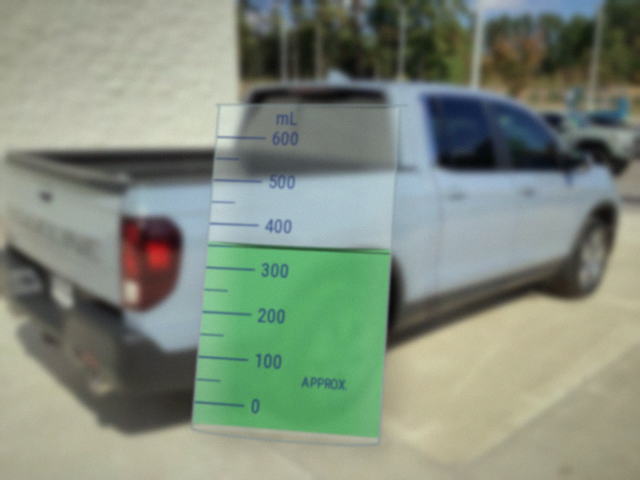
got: 350 mL
